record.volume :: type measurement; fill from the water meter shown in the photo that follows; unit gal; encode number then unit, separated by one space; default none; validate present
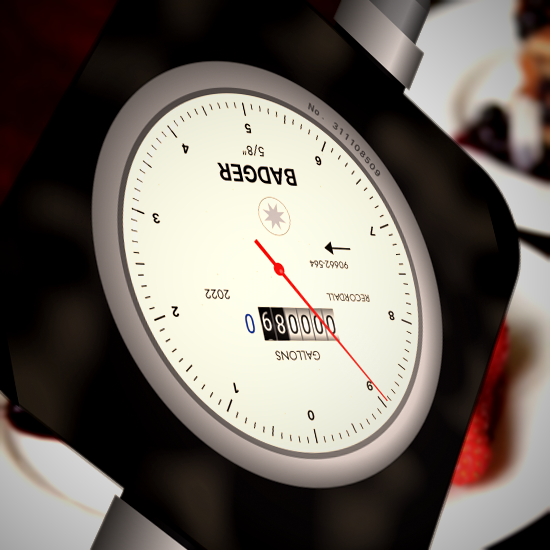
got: 888.9 gal
